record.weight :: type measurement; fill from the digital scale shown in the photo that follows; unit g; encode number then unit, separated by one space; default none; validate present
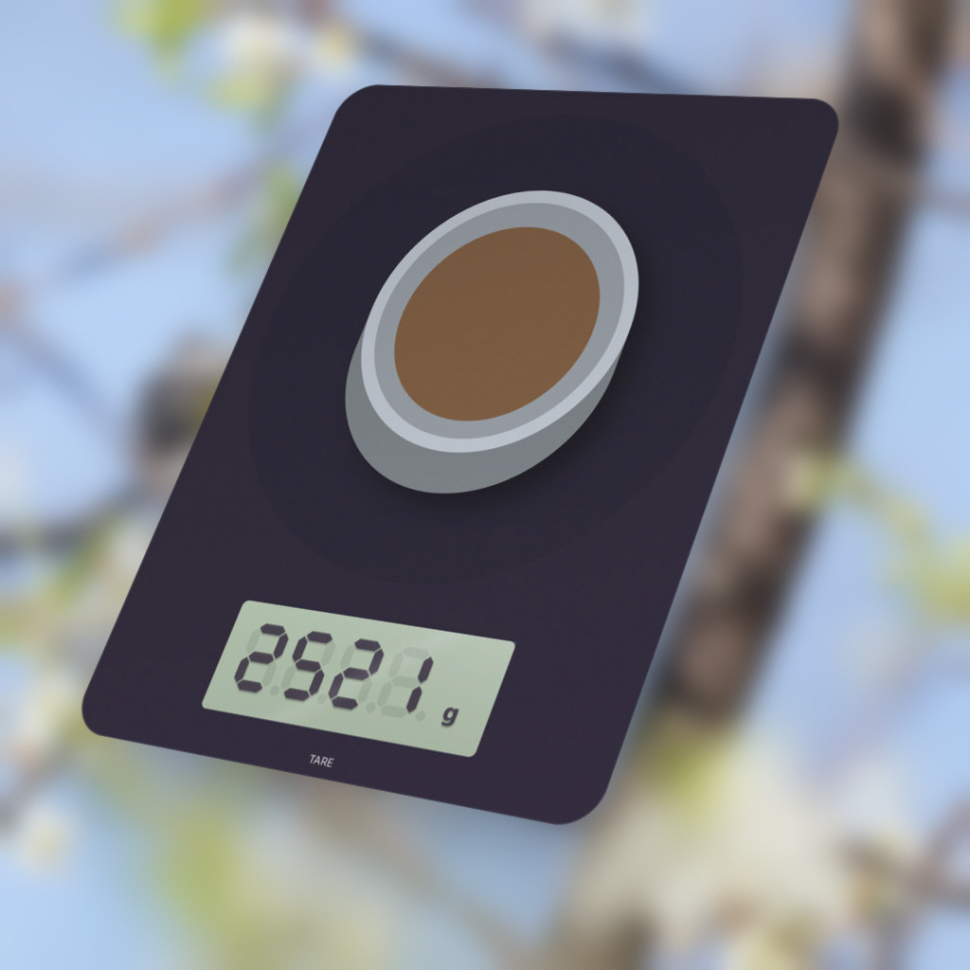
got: 2521 g
